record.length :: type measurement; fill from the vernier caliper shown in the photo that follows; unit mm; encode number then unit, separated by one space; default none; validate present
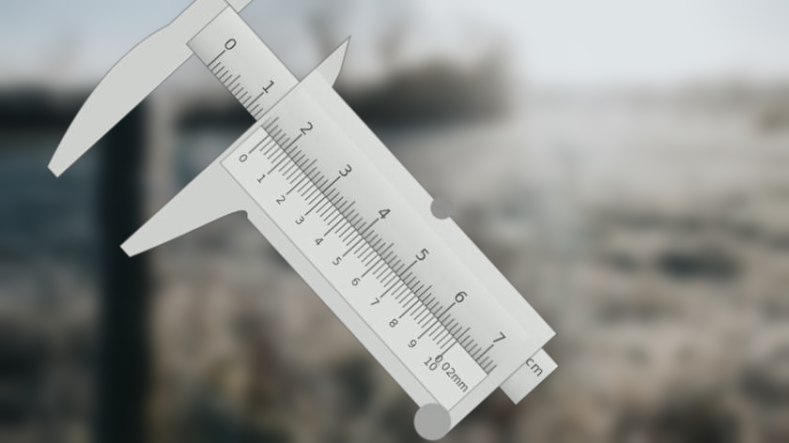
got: 16.2 mm
